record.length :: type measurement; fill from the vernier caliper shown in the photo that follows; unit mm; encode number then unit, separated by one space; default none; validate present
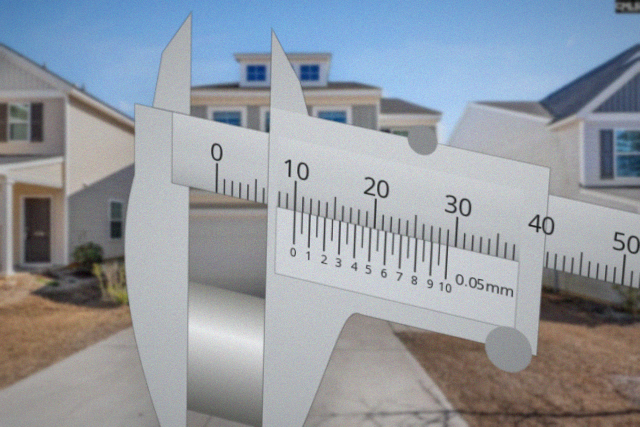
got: 10.0 mm
